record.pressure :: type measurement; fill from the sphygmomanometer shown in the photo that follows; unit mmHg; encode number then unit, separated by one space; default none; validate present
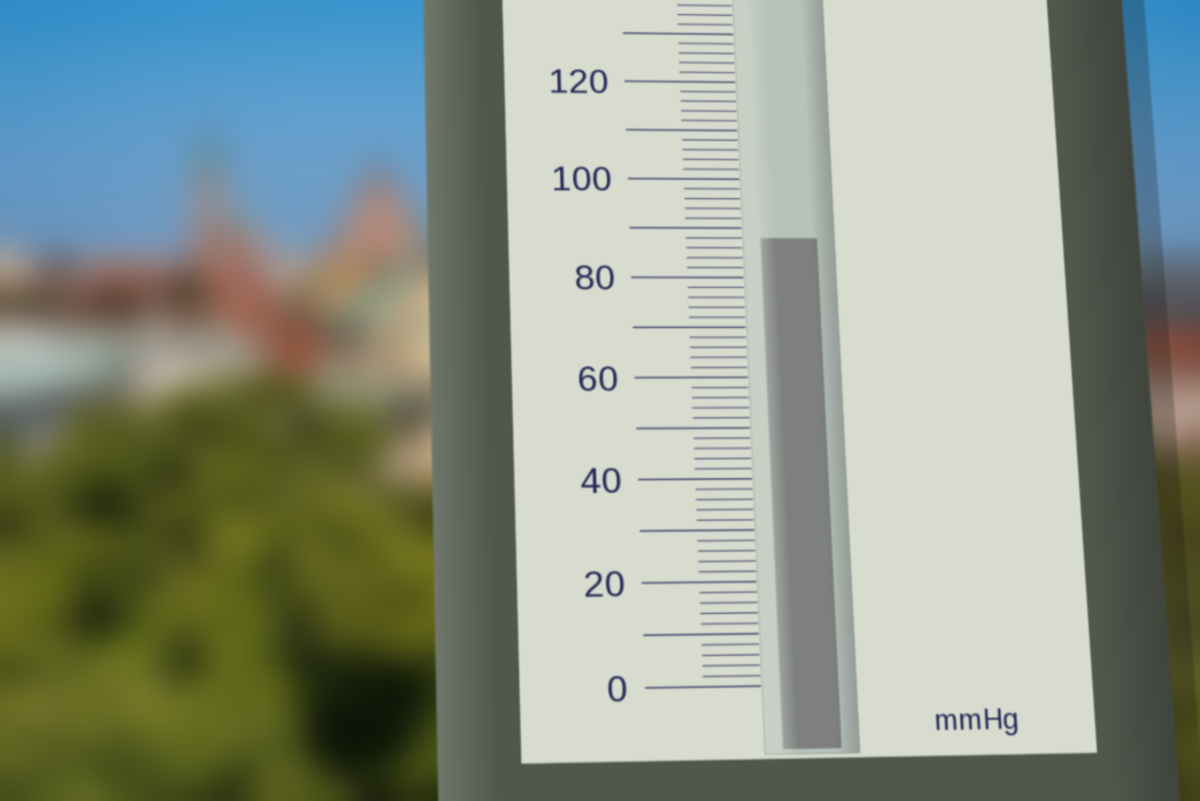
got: 88 mmHg
